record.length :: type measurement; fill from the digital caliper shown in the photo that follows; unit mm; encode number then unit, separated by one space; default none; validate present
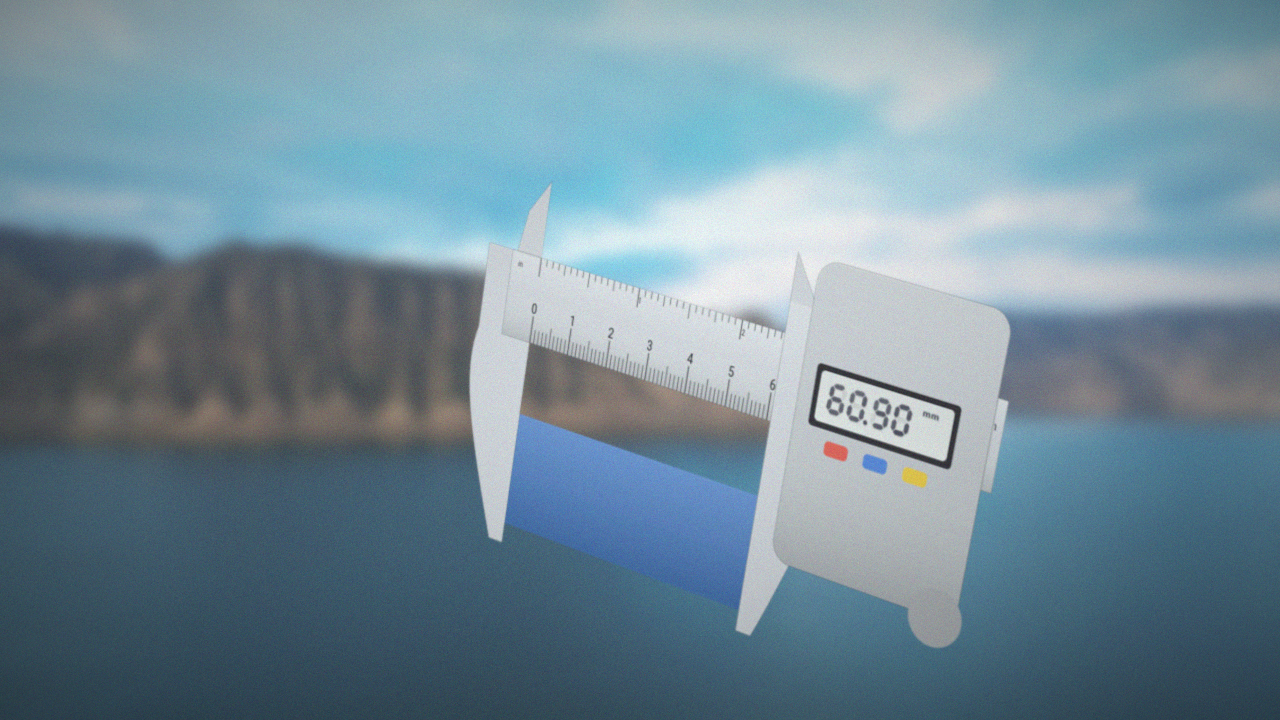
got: 60.90 mm
